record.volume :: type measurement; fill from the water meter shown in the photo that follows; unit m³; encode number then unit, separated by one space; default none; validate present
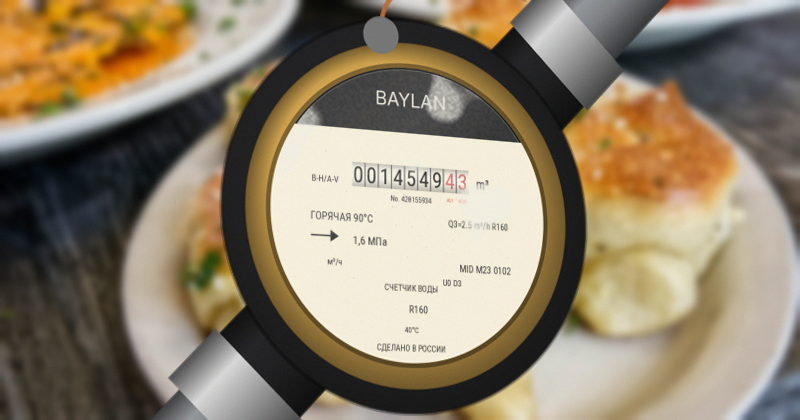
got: 14549.43 m³
